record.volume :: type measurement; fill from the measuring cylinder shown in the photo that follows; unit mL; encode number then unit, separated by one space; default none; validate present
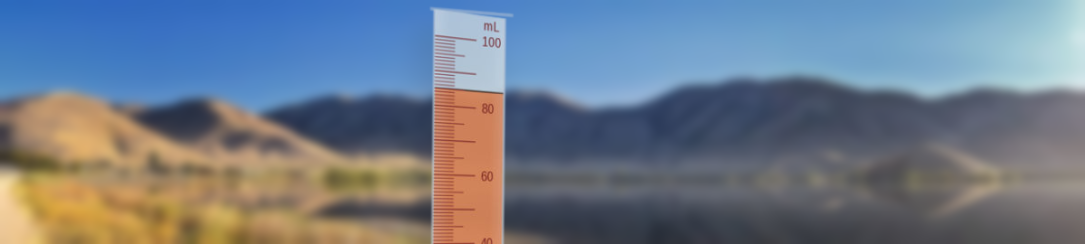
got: 85 mL
